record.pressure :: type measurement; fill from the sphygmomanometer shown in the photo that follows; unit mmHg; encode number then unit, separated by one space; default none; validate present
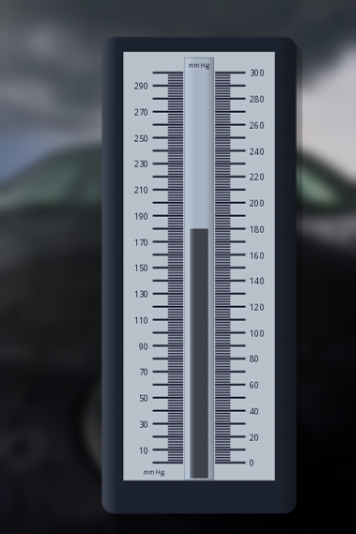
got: 180 mmHg
